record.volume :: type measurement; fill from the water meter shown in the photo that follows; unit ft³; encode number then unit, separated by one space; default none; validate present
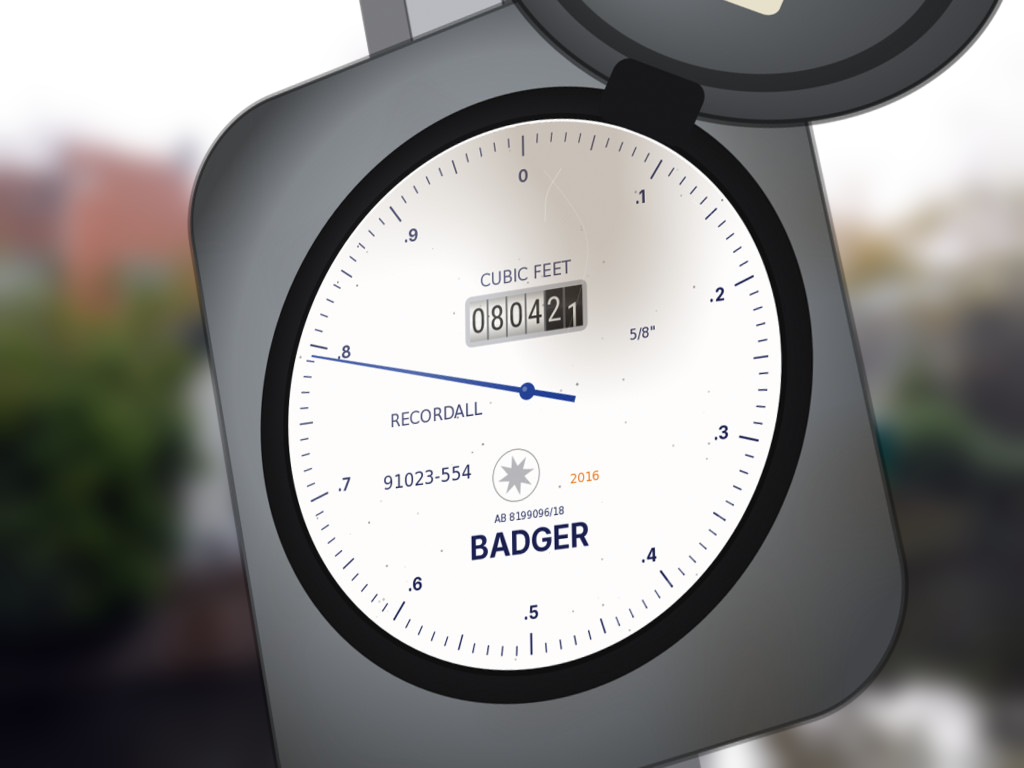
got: 80420.79 ft³
